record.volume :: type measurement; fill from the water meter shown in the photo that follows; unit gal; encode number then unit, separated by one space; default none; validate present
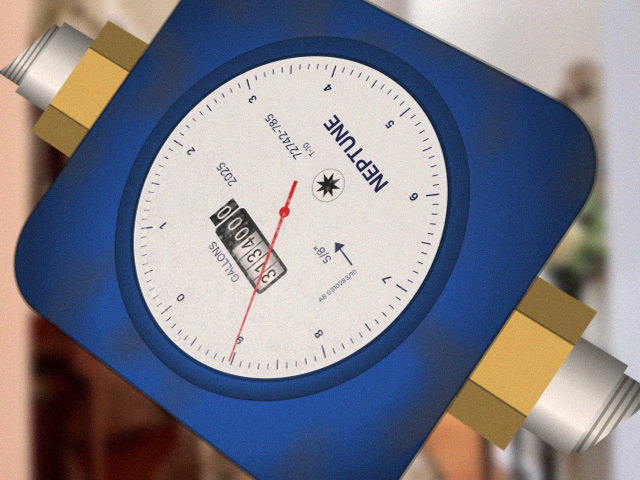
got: 3133999.0 gal
